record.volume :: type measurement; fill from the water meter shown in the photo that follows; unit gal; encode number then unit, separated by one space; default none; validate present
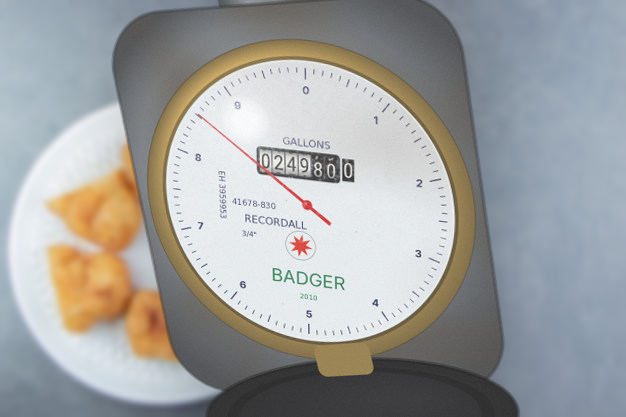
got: 249798.5 gal
